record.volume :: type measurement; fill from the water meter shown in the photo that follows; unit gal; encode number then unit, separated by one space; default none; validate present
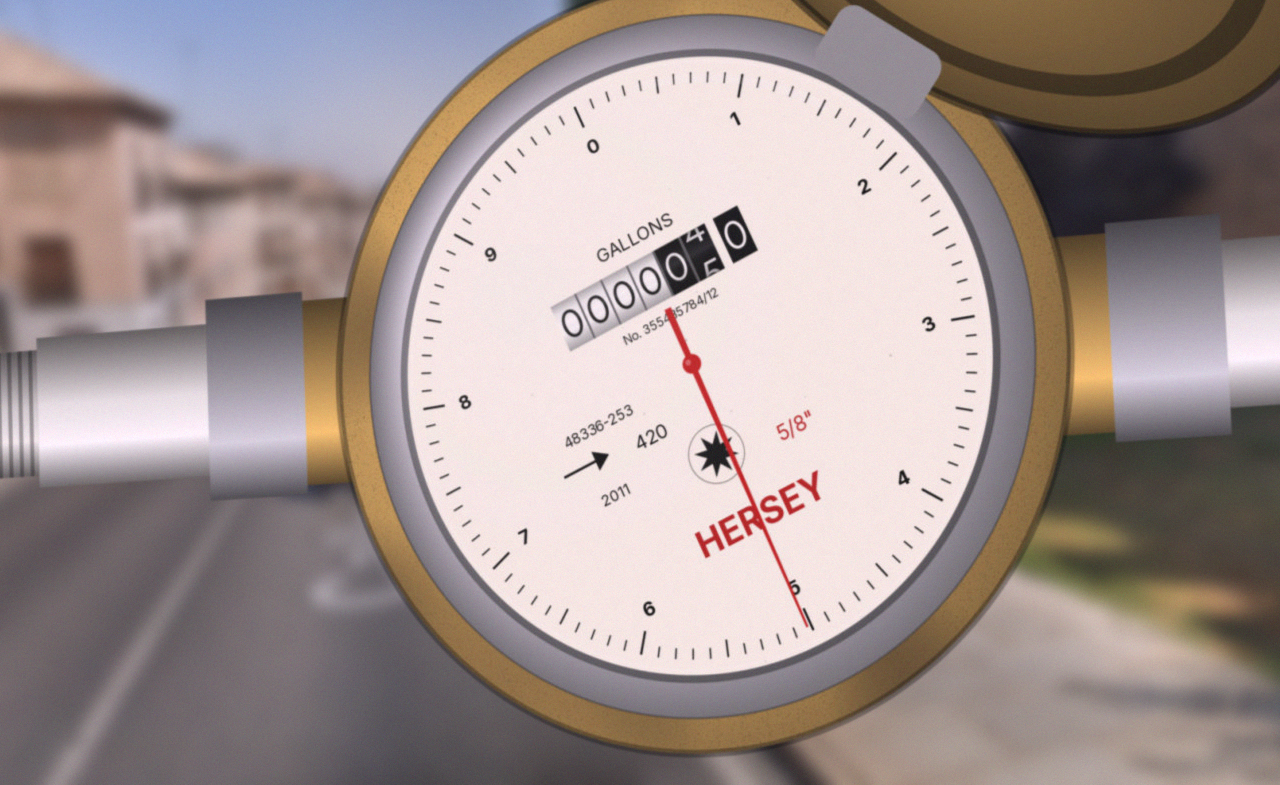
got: 45.0 gal
